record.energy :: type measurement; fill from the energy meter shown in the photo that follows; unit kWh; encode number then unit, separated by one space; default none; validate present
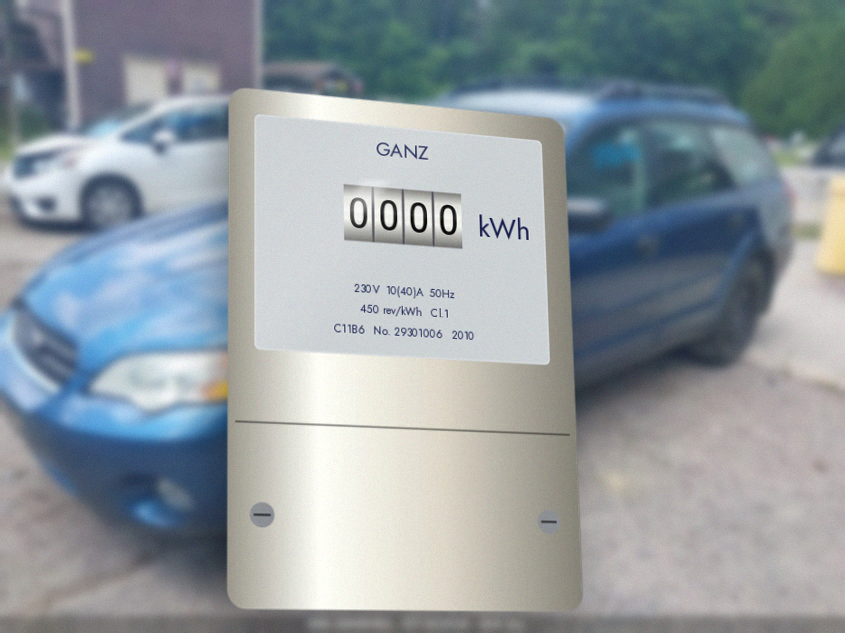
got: 0 kWh
